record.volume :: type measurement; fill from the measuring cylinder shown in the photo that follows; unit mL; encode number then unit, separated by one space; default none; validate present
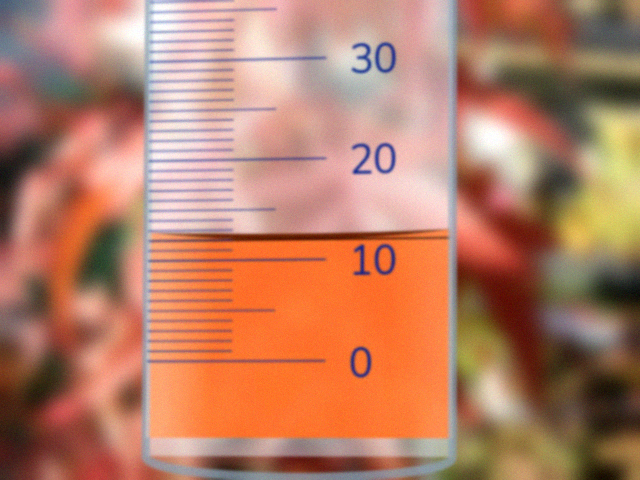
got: 12 mL
